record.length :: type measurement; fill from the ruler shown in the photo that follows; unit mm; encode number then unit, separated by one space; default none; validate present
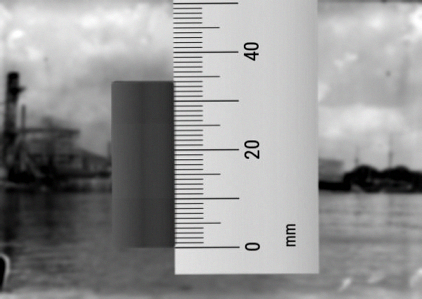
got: 34 mm
